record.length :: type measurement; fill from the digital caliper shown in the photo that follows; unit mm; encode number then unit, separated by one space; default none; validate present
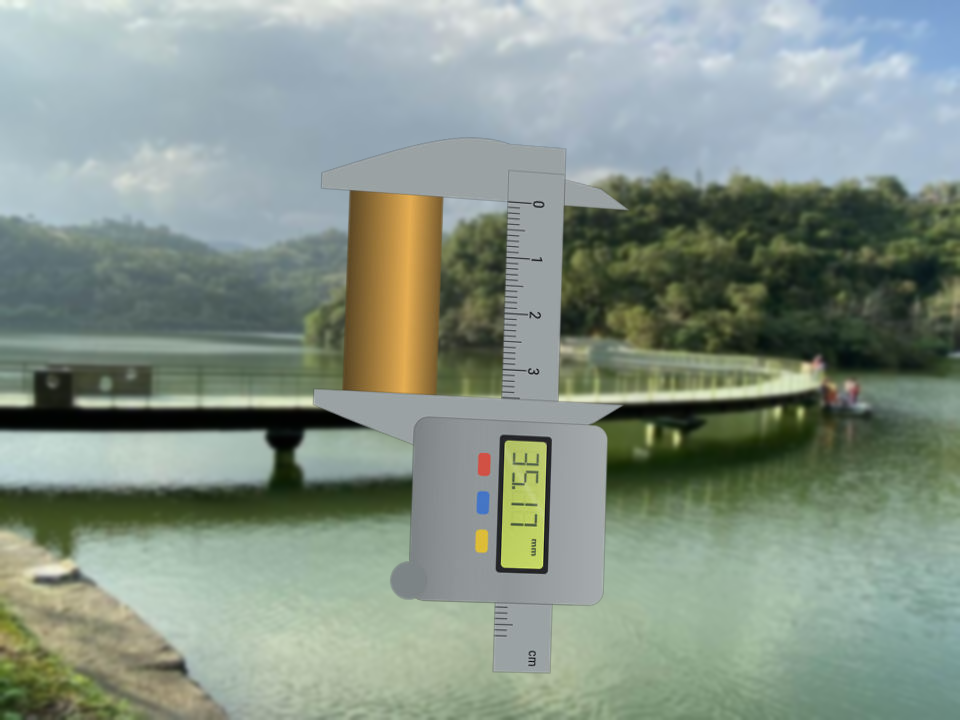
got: 35.17 mm
